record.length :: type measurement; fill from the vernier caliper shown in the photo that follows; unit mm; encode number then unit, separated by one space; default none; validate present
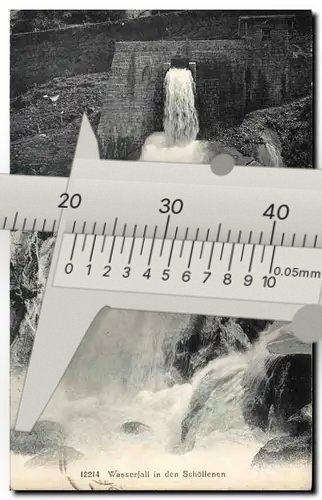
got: 21.4 mm
